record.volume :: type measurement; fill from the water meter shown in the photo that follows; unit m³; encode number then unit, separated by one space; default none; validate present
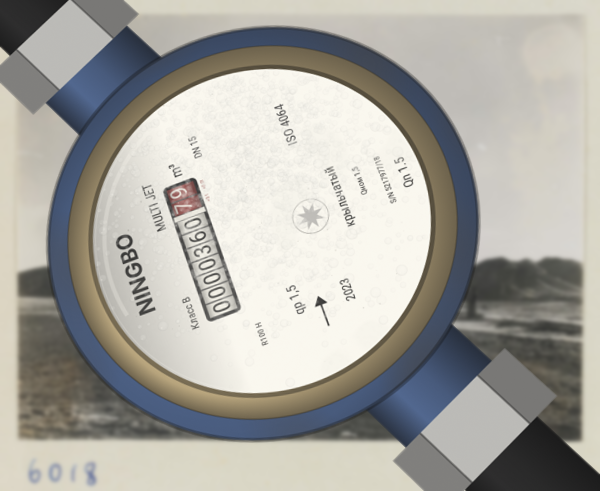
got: 360.79 m³
